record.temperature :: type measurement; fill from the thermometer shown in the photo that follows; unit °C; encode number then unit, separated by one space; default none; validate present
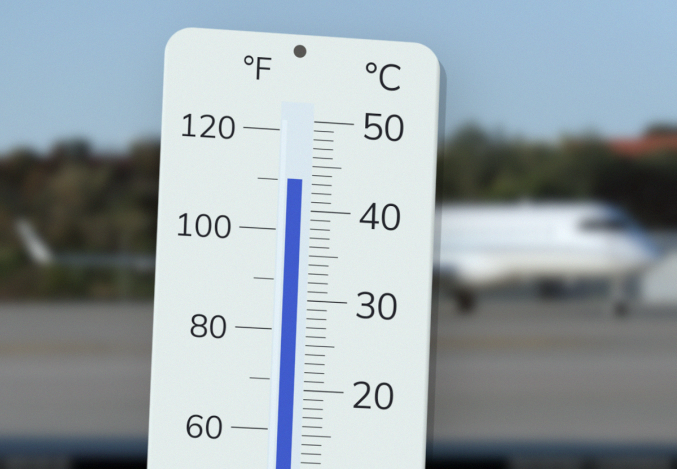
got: 43.5 °C
